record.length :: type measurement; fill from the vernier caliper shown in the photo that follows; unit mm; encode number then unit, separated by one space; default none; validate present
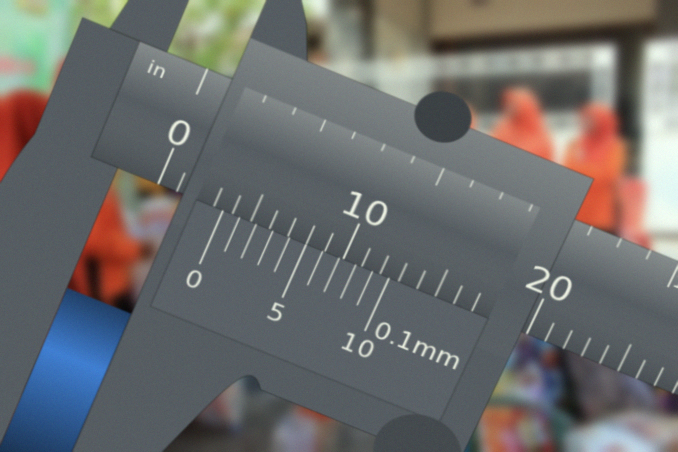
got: 3.5 mm
